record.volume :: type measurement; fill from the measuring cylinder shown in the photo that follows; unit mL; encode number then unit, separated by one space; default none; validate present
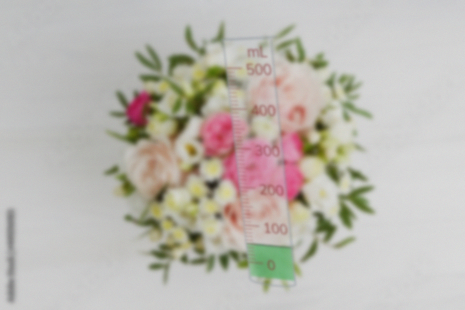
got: 50 mL
